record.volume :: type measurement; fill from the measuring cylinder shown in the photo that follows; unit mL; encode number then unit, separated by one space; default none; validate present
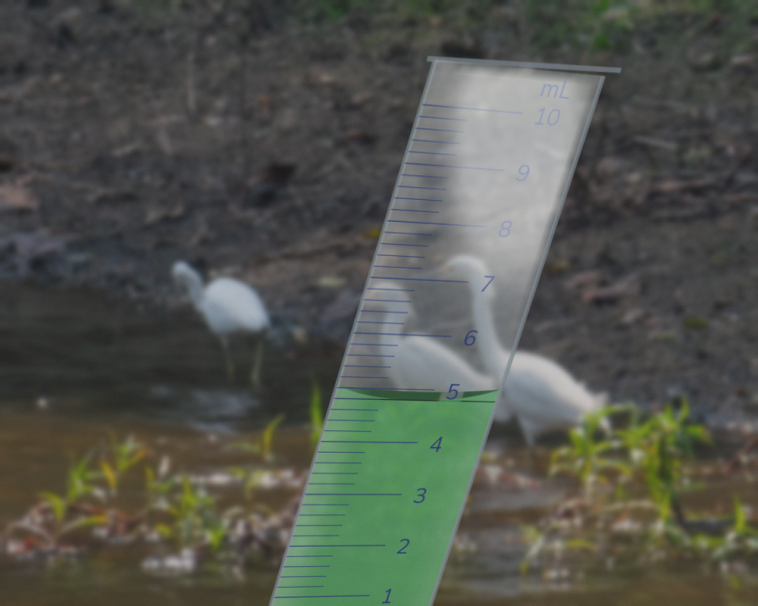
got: 4.8 mL
